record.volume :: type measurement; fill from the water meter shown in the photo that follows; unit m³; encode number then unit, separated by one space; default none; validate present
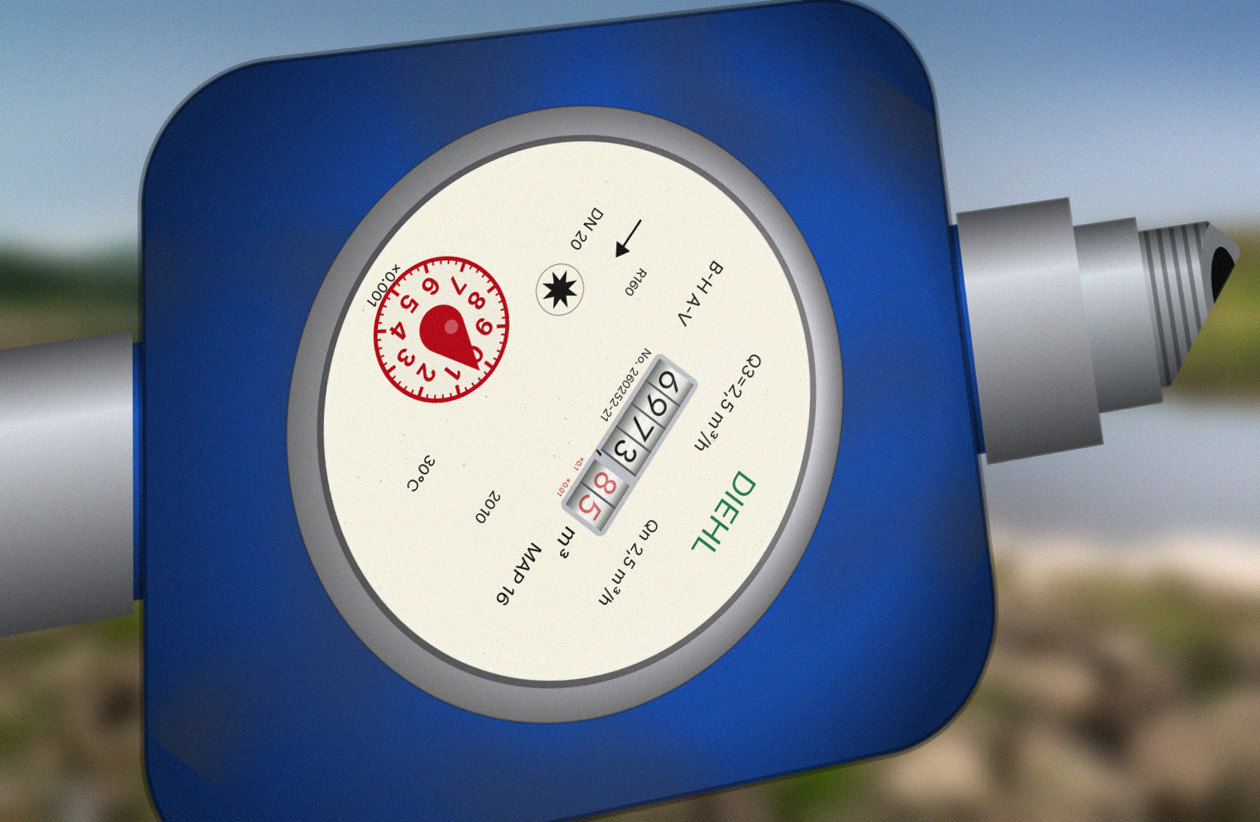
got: 6973.850 m³
